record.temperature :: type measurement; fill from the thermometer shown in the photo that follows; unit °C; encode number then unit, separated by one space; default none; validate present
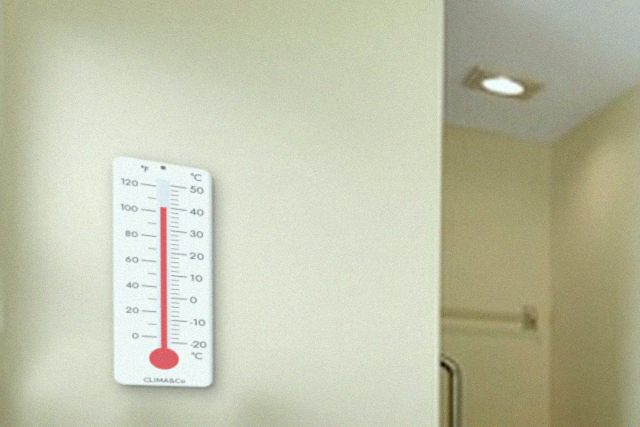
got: 40 °C
